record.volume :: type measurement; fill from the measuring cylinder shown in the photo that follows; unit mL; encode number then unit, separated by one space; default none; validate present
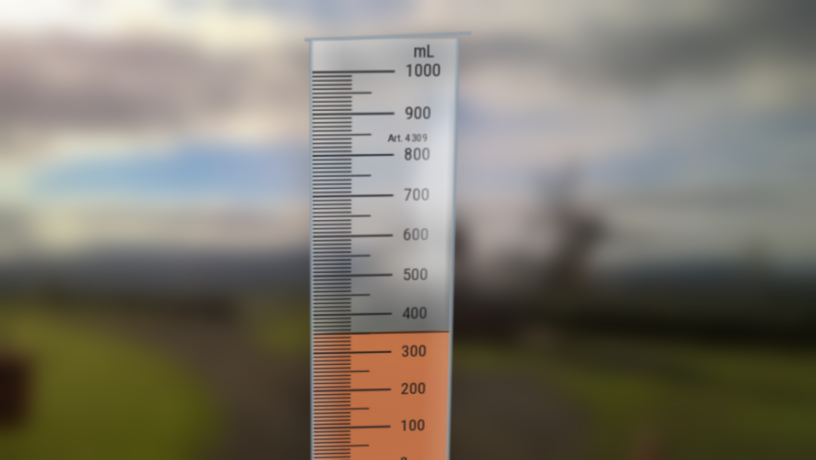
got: 350 mL
